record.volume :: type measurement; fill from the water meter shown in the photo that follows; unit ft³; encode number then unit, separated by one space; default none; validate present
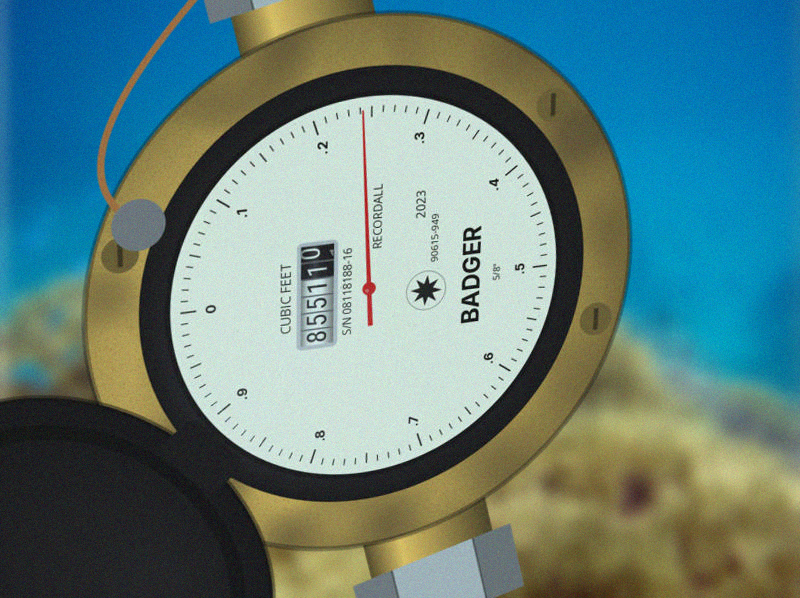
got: 855110.24 ft³
